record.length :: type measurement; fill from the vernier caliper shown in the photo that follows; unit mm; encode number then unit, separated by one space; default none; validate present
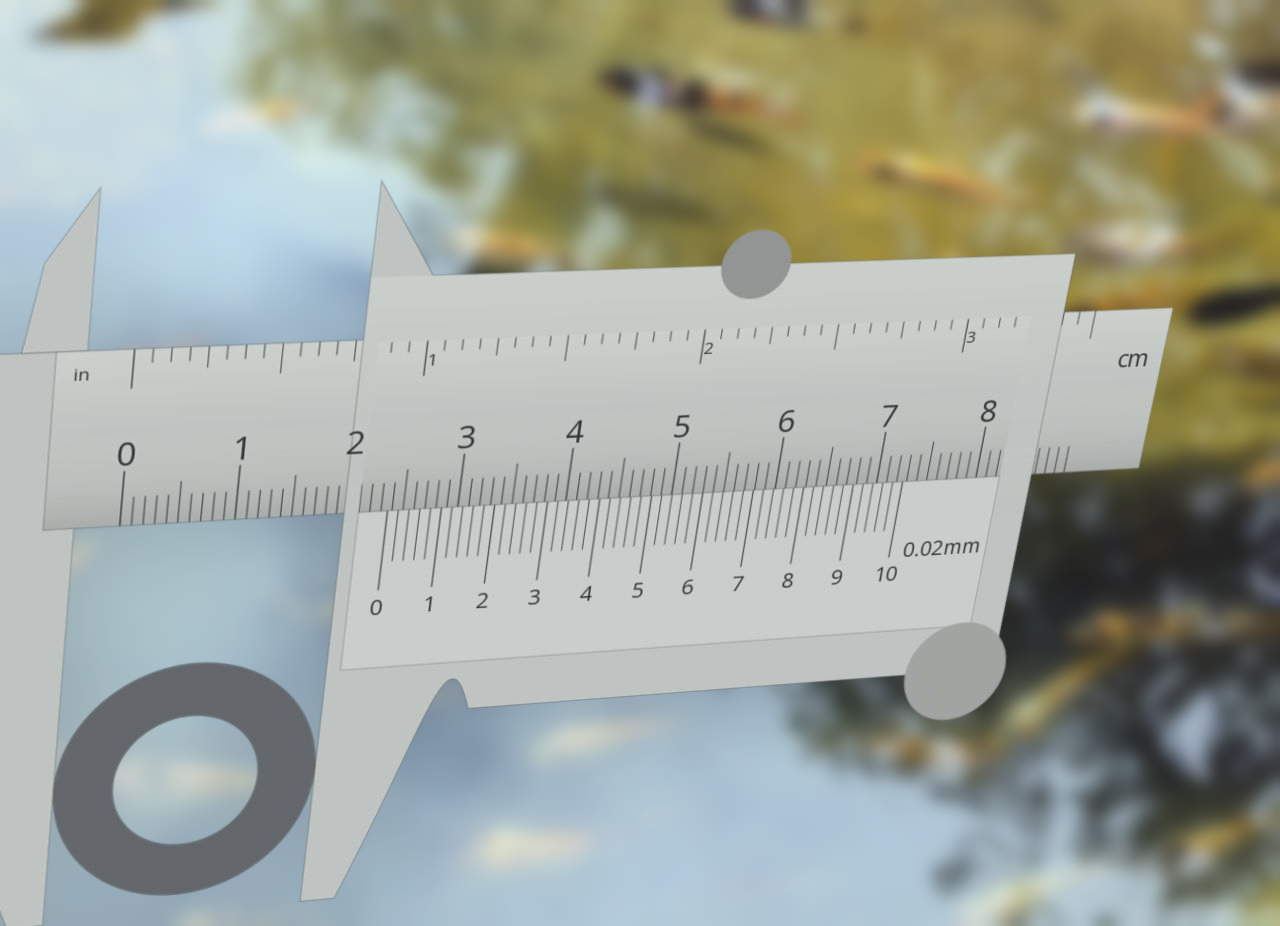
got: 23.6 mm
